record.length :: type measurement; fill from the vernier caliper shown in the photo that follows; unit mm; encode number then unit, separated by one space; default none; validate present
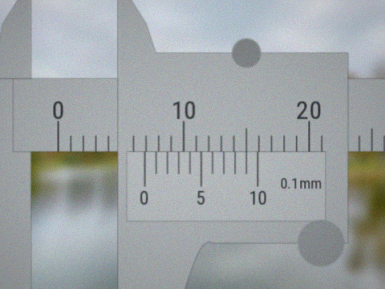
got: 6.9 mm
